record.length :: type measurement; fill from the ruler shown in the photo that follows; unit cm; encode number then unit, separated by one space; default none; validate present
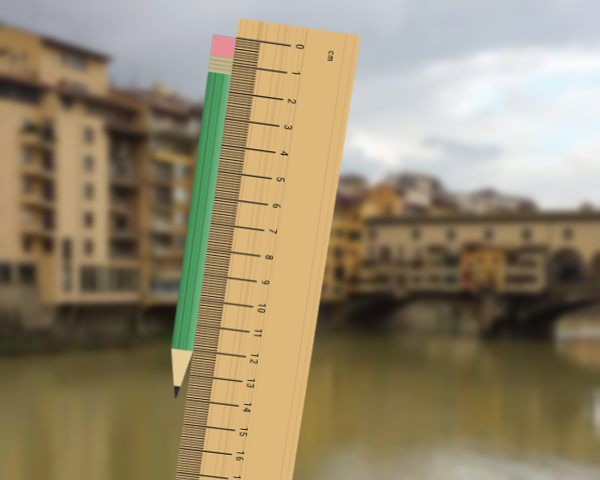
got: 14 cm
